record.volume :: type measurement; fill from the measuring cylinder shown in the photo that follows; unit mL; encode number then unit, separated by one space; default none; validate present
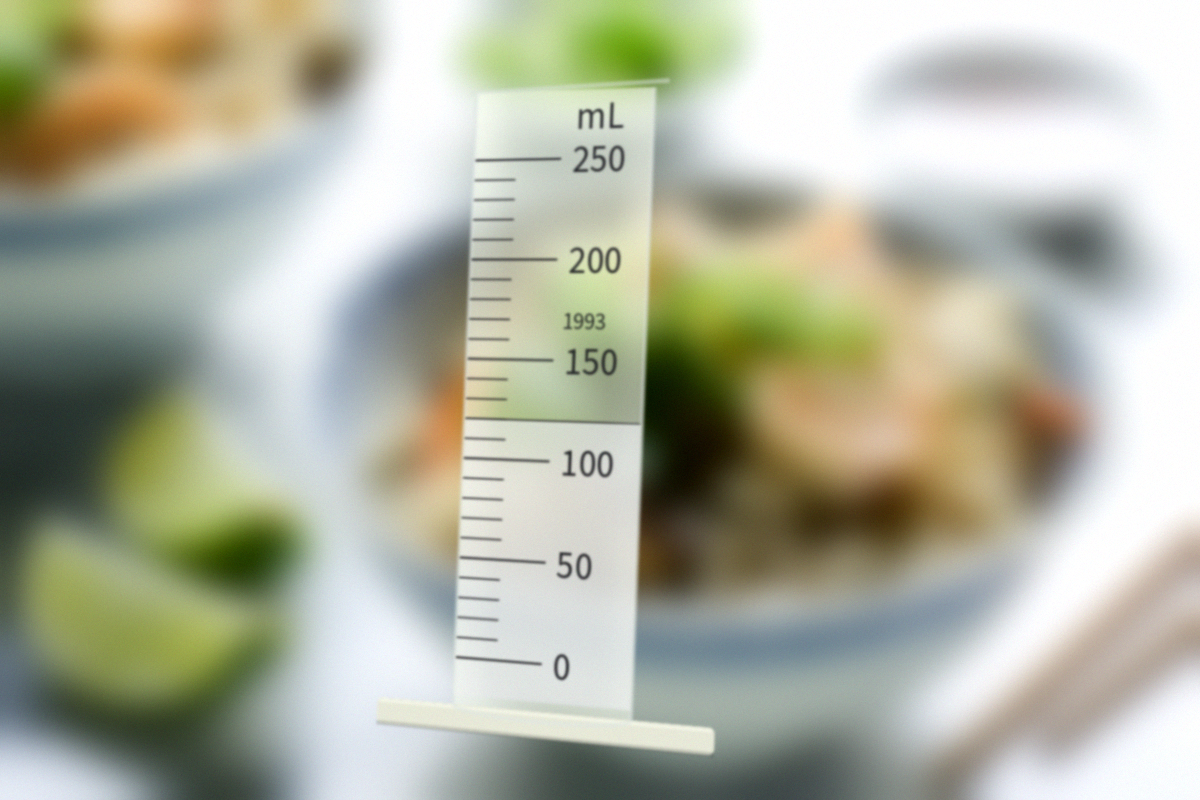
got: 120 mL
